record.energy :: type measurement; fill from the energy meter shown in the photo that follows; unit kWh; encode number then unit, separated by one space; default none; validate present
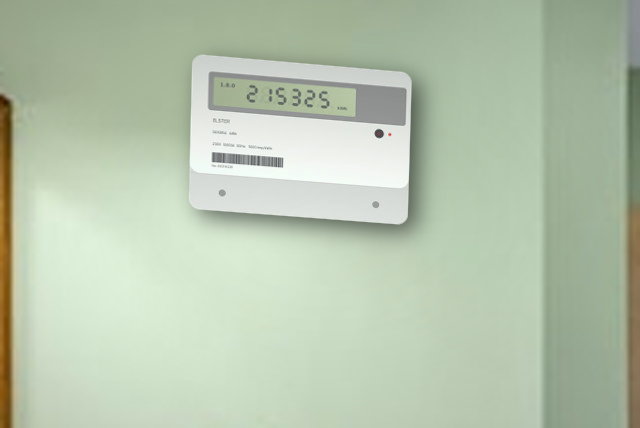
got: 215325 kWh
